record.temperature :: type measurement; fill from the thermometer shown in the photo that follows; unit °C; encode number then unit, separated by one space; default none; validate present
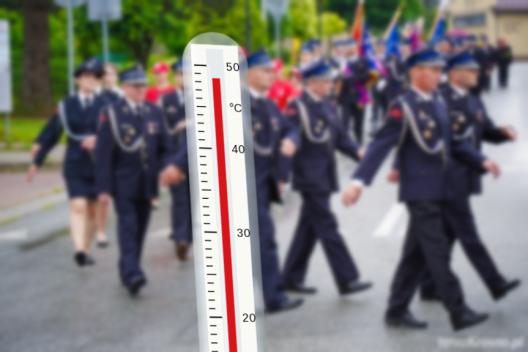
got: 48.5 °C
